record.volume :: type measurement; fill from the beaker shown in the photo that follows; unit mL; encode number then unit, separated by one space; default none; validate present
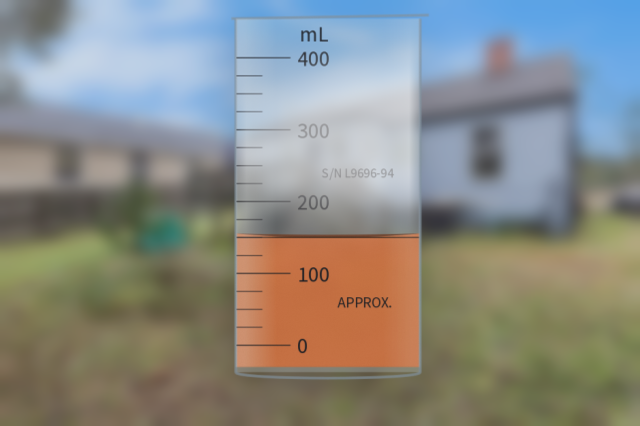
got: 150 mL
